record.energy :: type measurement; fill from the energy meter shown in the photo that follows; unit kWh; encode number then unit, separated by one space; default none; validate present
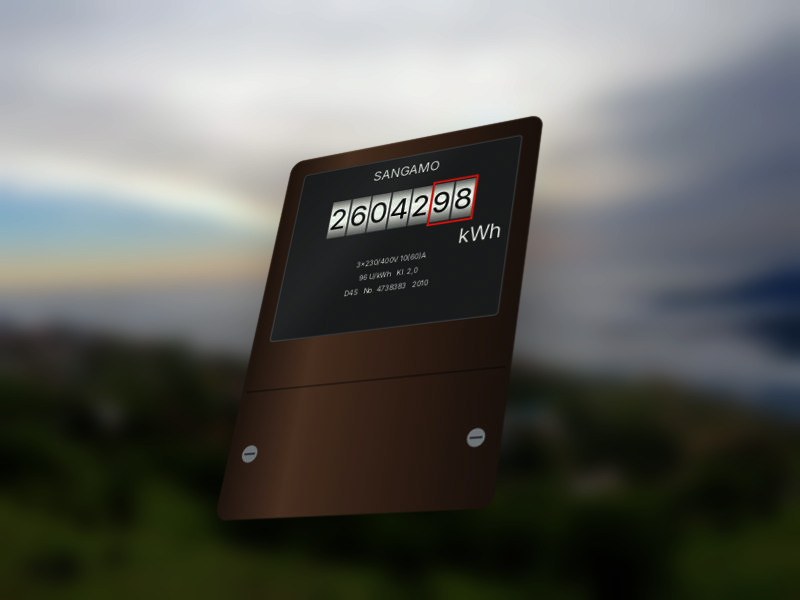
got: 26042.98 kWh
